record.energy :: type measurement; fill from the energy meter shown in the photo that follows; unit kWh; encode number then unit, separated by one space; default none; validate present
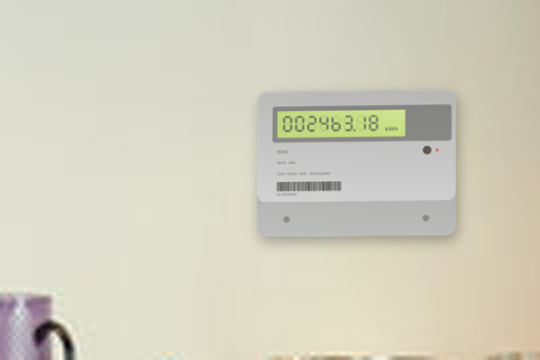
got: 2463.18 kWh
